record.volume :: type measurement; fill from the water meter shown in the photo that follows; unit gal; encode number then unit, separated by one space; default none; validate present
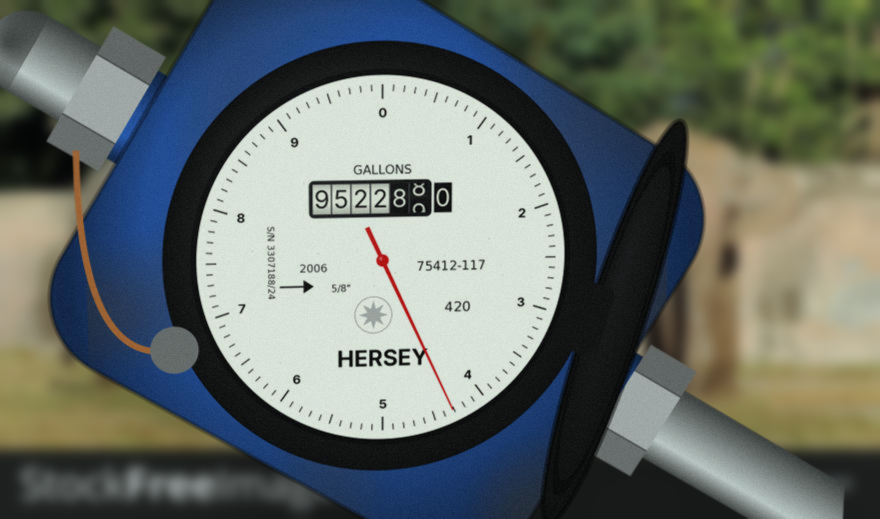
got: 9522884.3 gal
